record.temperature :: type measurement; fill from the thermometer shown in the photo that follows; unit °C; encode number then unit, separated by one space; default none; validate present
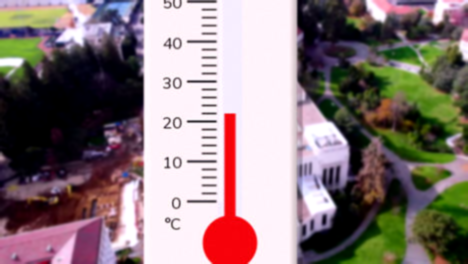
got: 22 °C
